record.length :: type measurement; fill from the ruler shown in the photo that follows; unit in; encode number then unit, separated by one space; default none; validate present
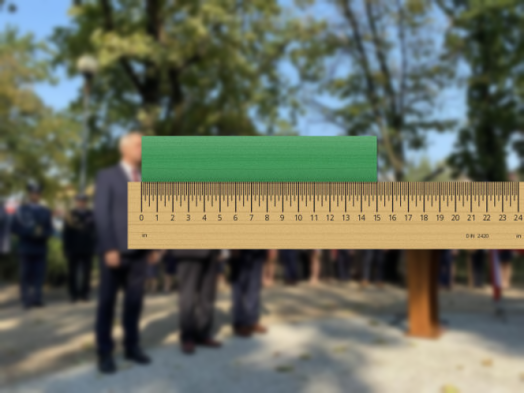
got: 15 in
